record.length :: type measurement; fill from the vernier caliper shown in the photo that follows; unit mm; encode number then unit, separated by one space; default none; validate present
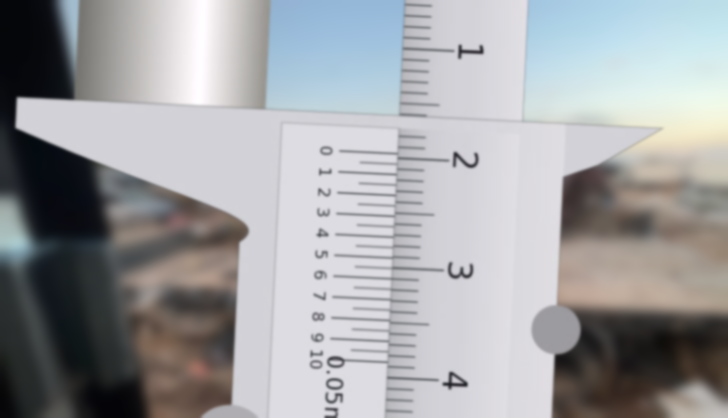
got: 19.6 mm
